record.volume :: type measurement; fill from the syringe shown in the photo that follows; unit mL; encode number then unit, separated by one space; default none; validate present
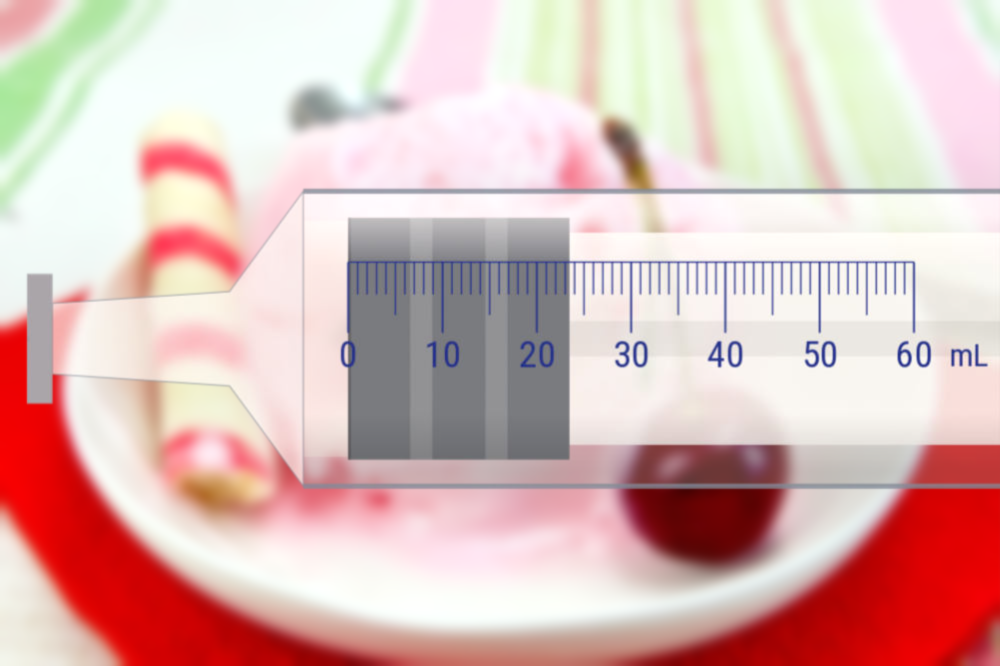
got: 0 mL
